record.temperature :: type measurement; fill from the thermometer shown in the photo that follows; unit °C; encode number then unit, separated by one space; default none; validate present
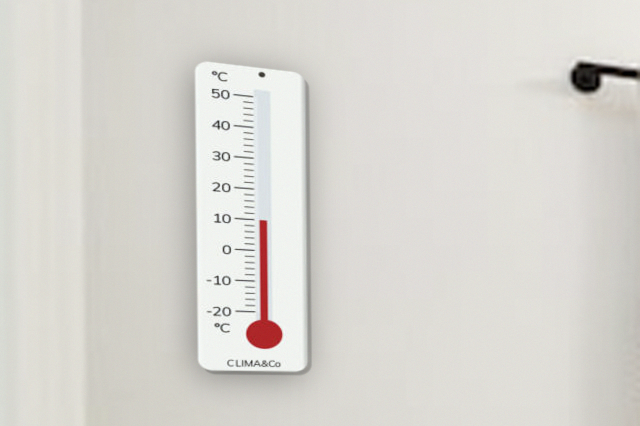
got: 10 °C
